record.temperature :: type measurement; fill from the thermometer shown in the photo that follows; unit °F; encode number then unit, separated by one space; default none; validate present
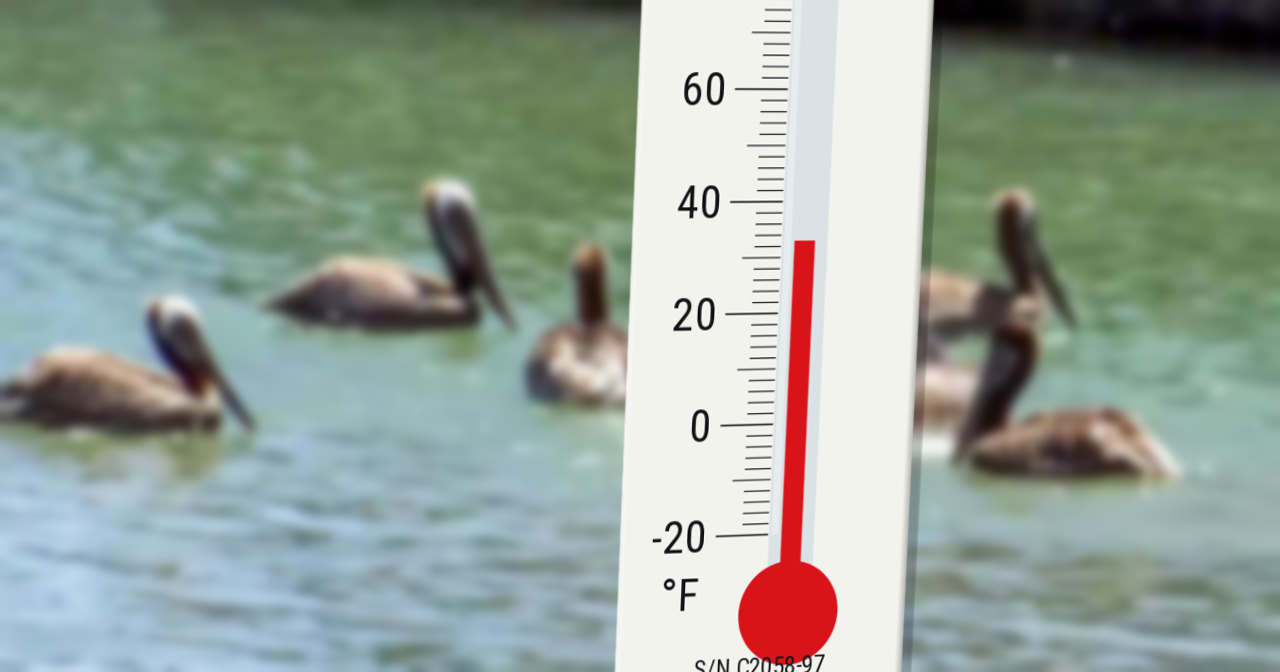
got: 33 °F
